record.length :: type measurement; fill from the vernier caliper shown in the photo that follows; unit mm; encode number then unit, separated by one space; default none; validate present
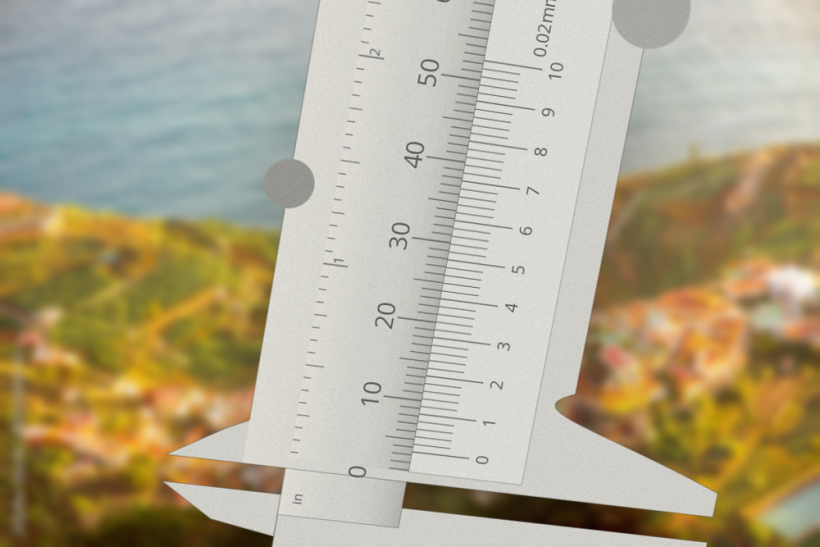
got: 3.4 mm
